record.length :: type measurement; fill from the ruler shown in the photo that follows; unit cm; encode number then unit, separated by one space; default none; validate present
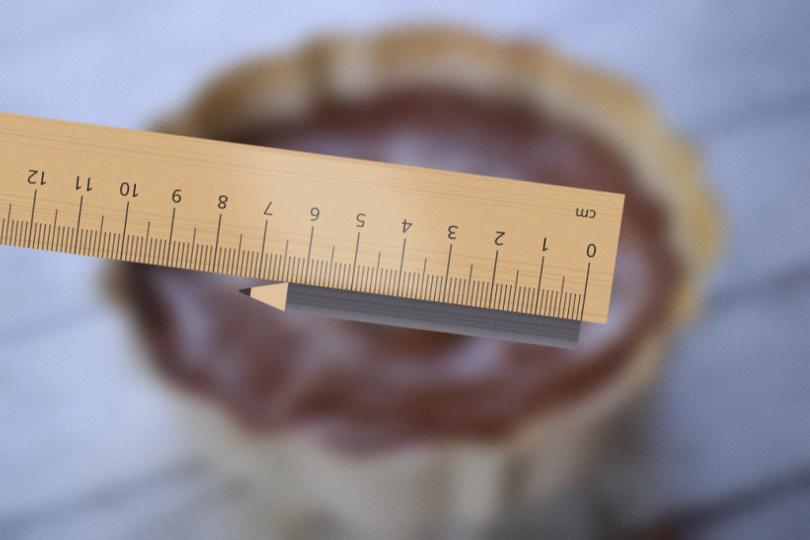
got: 7.4 cm
